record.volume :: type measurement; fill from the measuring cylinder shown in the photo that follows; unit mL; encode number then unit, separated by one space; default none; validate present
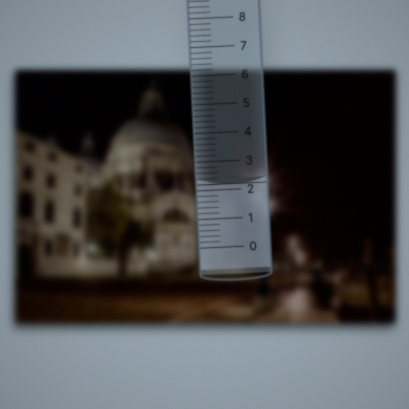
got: 2.2 mL
